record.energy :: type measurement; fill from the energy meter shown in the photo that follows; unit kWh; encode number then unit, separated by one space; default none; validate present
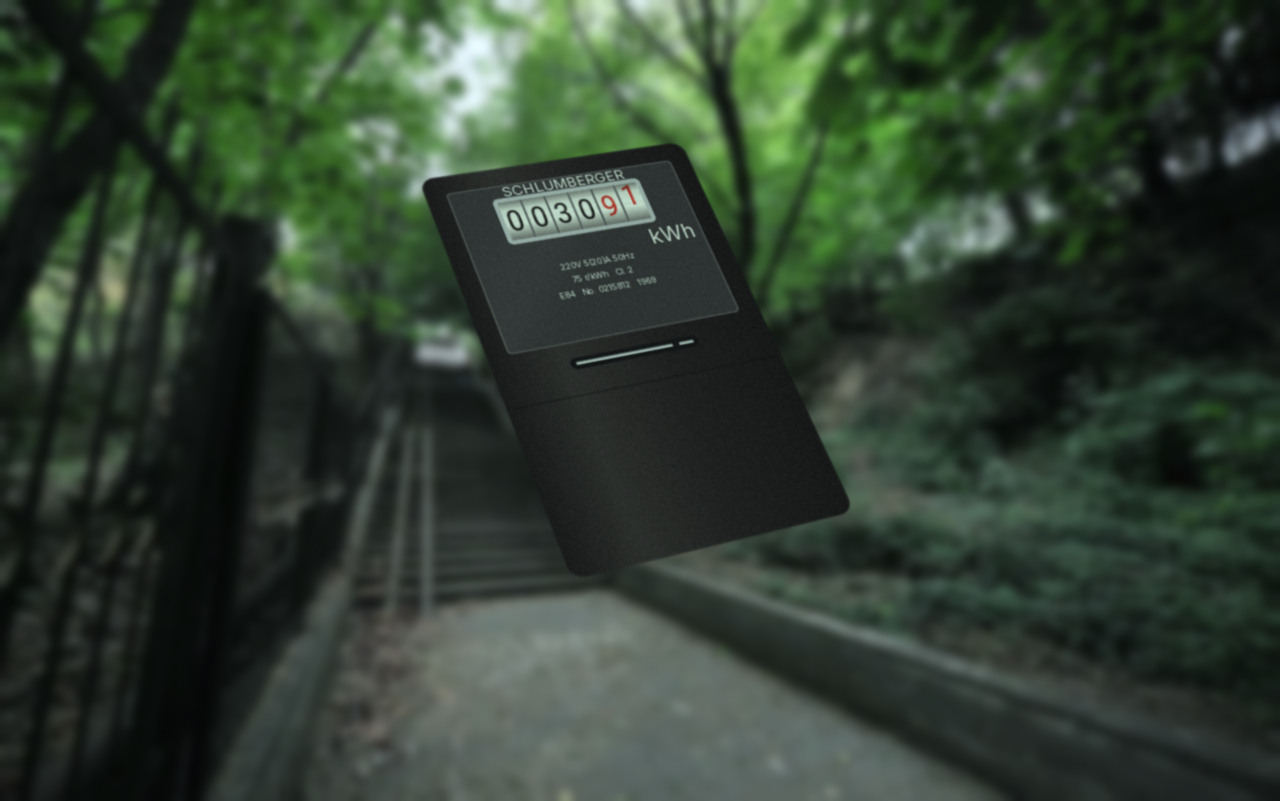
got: 30.91 kWh
